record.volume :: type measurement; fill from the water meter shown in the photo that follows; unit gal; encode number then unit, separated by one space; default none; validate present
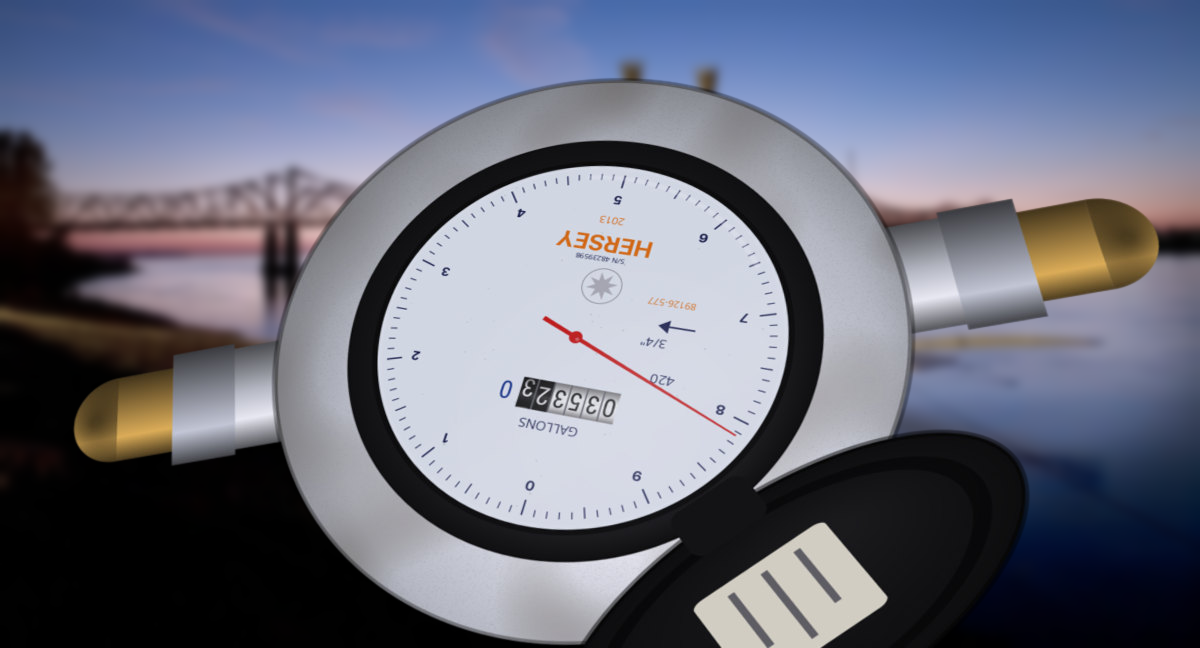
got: 353228.1 gal
